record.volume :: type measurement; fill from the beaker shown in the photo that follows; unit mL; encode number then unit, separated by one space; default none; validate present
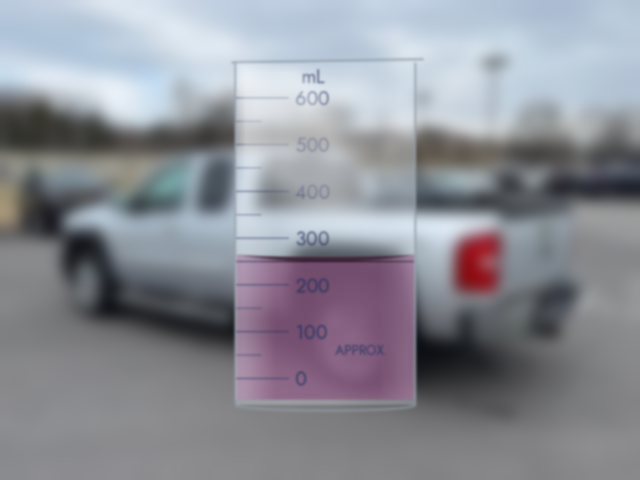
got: 250 mL
